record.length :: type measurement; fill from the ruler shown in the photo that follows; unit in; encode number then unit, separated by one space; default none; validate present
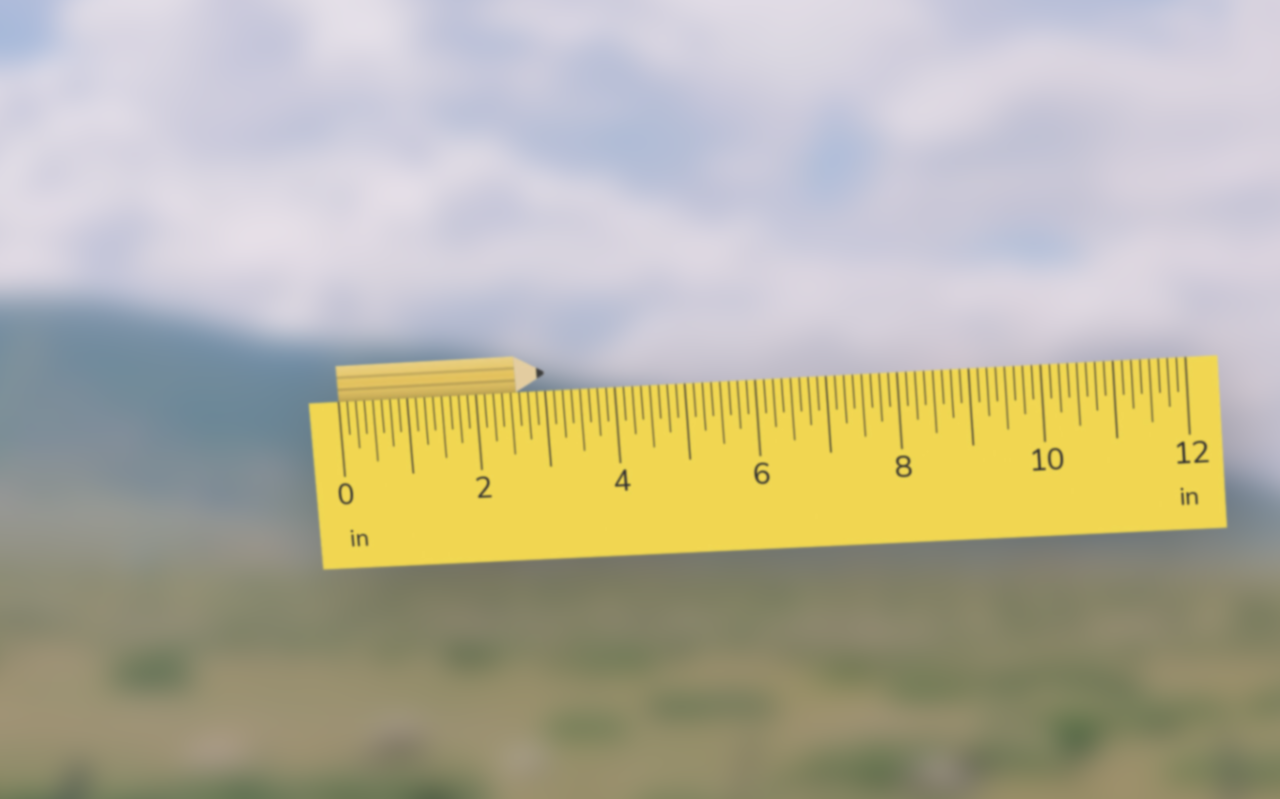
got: 3 in
